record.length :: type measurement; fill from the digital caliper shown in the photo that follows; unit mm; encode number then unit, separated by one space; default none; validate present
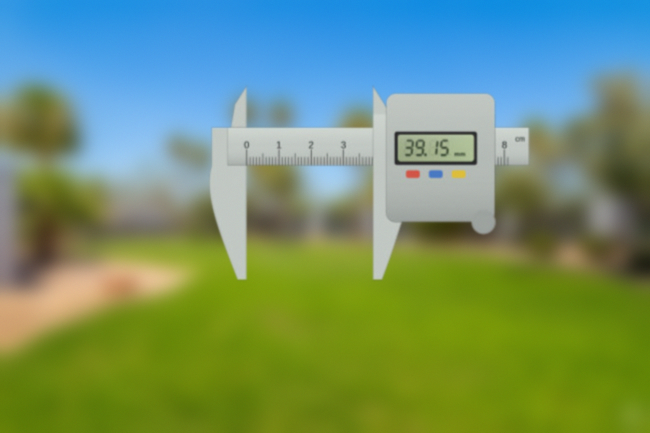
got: 39.15 mm
